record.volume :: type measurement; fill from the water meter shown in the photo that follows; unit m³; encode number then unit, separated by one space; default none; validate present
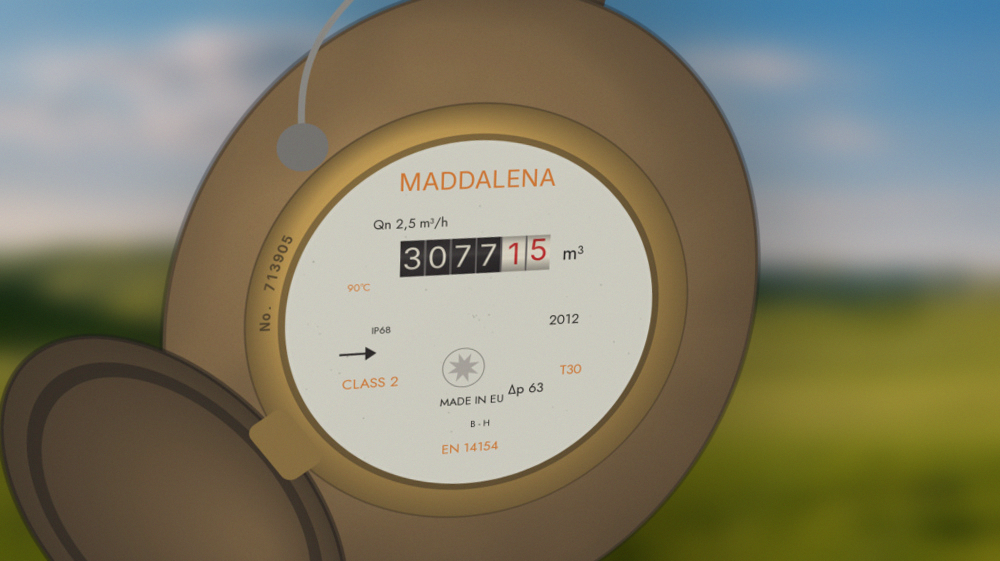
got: 3077.15 m³
